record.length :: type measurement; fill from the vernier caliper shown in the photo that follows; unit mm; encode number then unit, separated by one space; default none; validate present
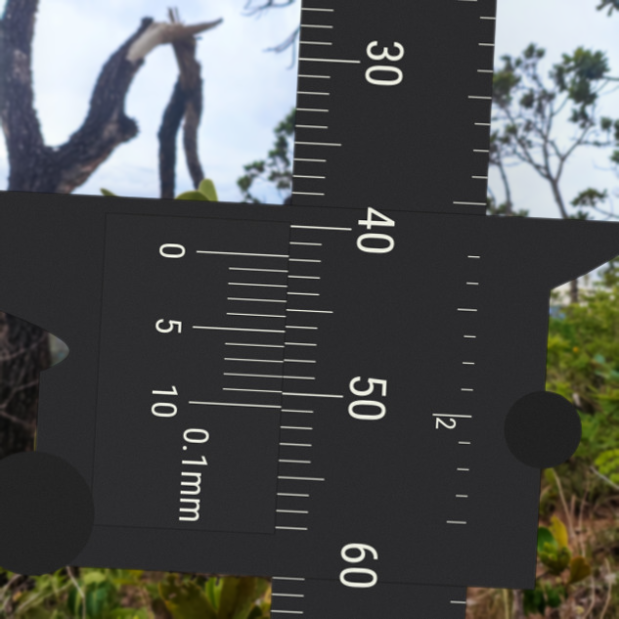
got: 41.8 mm
